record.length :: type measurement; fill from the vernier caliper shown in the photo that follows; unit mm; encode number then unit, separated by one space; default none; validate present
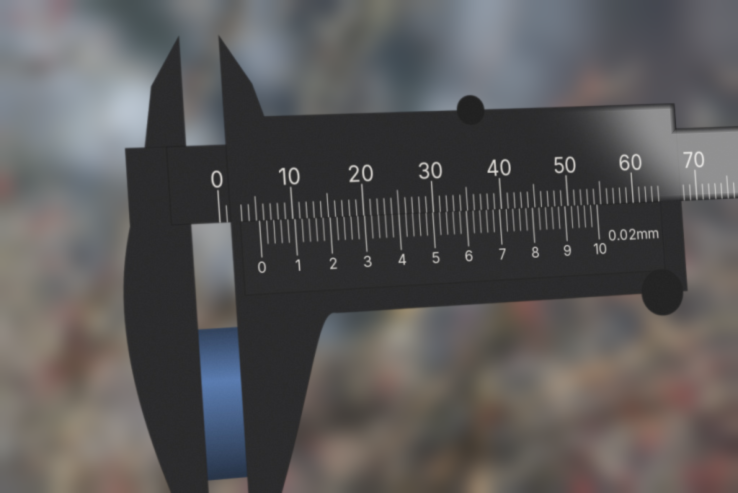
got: 5.4 mm
